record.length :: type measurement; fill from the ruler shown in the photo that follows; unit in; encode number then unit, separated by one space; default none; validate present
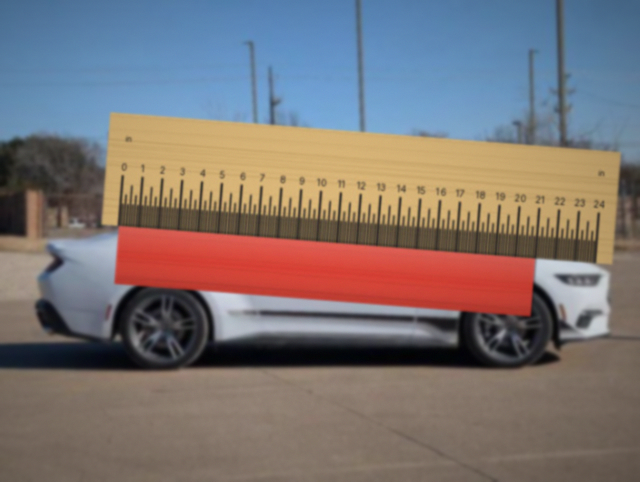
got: 21 in
